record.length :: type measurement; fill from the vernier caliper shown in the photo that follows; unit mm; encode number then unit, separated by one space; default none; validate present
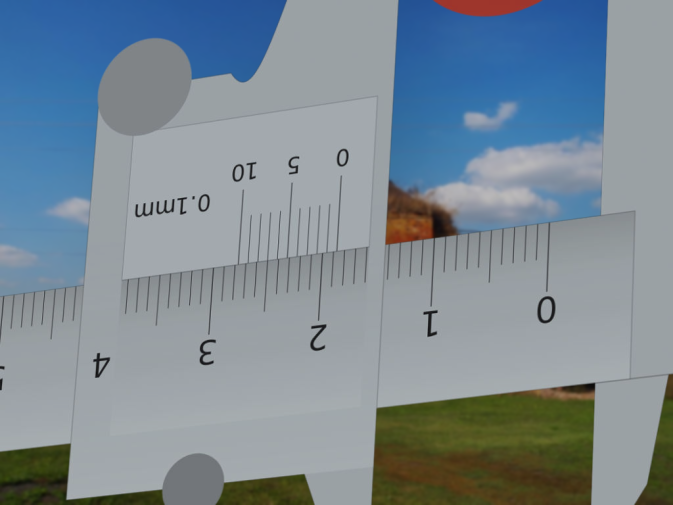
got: 18.7 mm
